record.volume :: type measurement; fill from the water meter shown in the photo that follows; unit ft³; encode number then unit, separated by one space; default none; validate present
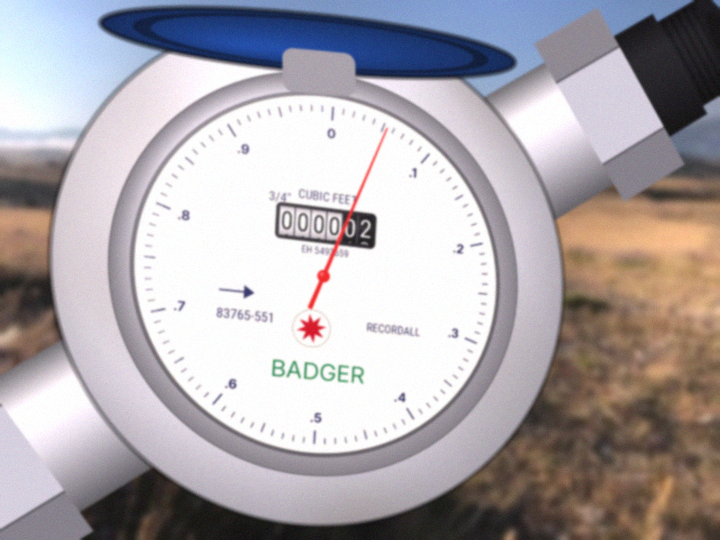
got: 2.05 ft³
